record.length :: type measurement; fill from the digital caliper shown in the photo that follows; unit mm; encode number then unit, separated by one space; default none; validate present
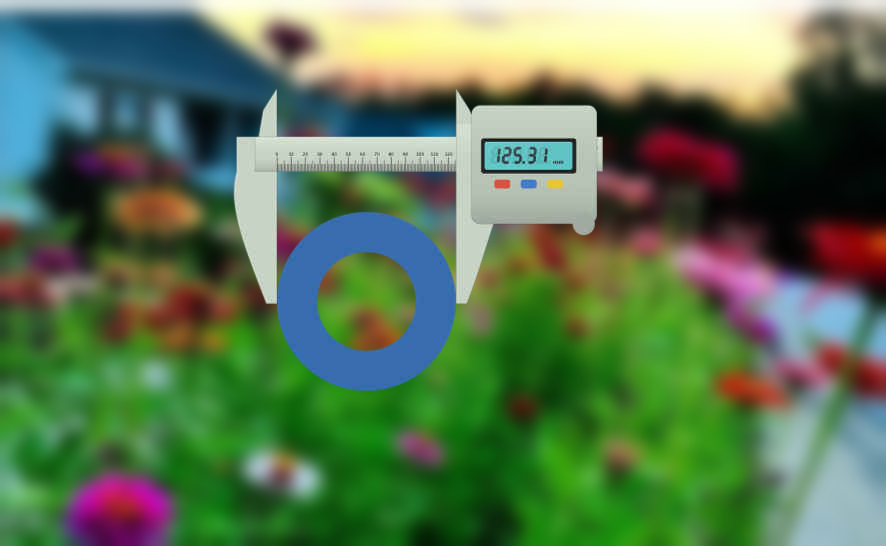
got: 125.31 mm
